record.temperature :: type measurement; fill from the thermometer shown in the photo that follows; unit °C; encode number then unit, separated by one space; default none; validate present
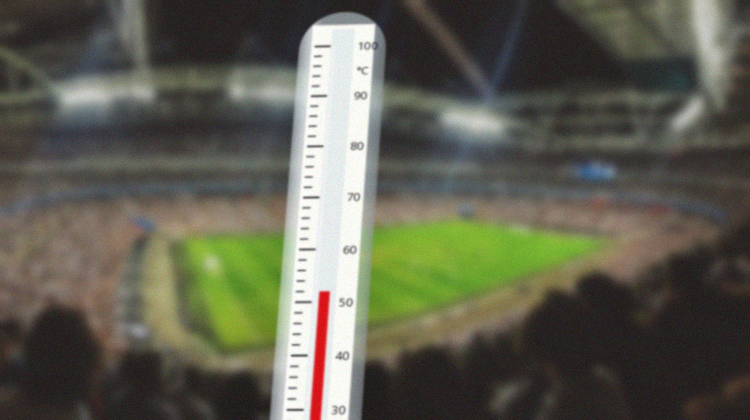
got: 52 °C
